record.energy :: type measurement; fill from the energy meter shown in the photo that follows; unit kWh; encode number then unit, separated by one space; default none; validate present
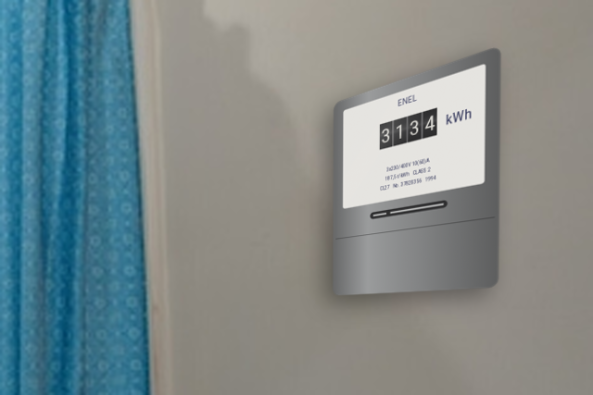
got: 3134 kWh
